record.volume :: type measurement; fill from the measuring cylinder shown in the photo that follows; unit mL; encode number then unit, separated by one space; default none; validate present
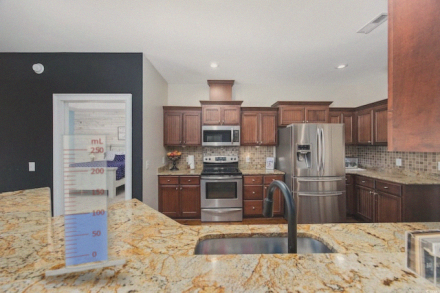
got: 100 mL
